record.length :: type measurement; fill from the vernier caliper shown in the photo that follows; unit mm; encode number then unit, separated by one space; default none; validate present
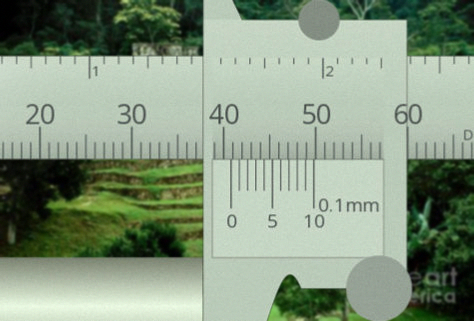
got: 40.8 mm
